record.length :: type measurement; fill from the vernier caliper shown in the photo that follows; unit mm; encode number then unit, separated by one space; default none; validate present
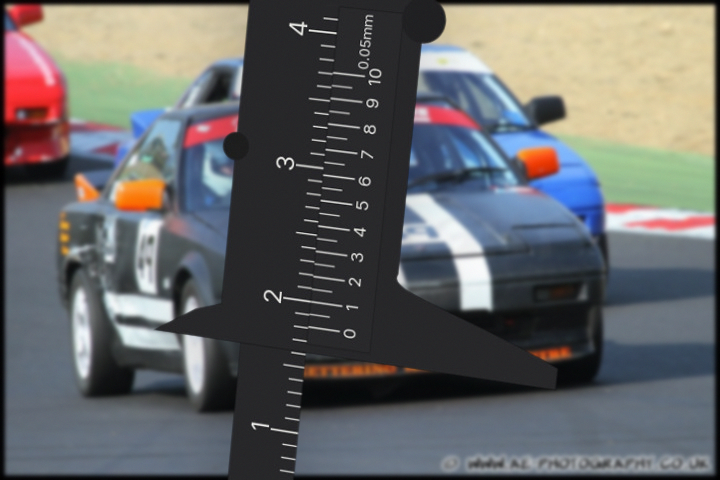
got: 18.1 mm
